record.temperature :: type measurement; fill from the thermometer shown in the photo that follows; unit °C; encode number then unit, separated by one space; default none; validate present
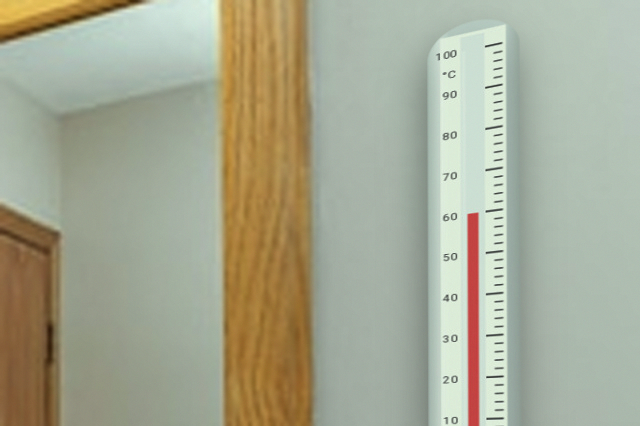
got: 60 °C
